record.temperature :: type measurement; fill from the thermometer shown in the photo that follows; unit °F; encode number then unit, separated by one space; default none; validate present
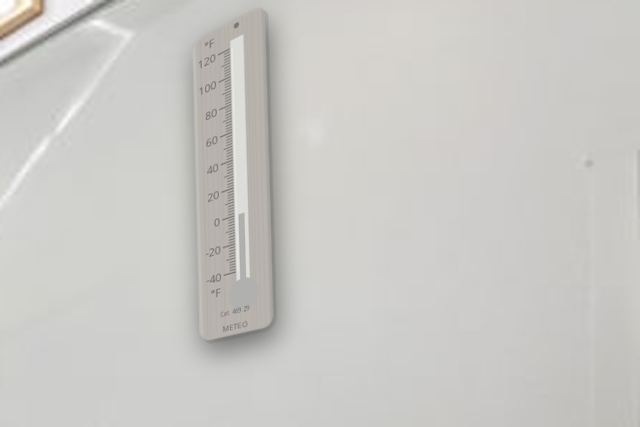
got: 0 °F
